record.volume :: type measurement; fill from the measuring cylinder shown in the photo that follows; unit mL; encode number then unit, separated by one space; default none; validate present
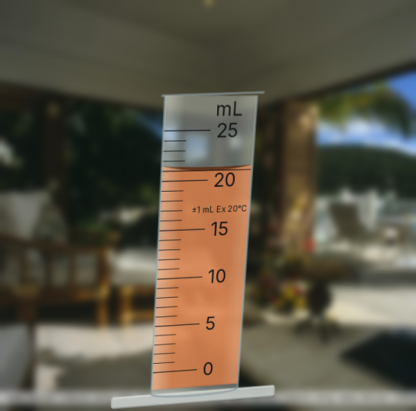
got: 21 mL
